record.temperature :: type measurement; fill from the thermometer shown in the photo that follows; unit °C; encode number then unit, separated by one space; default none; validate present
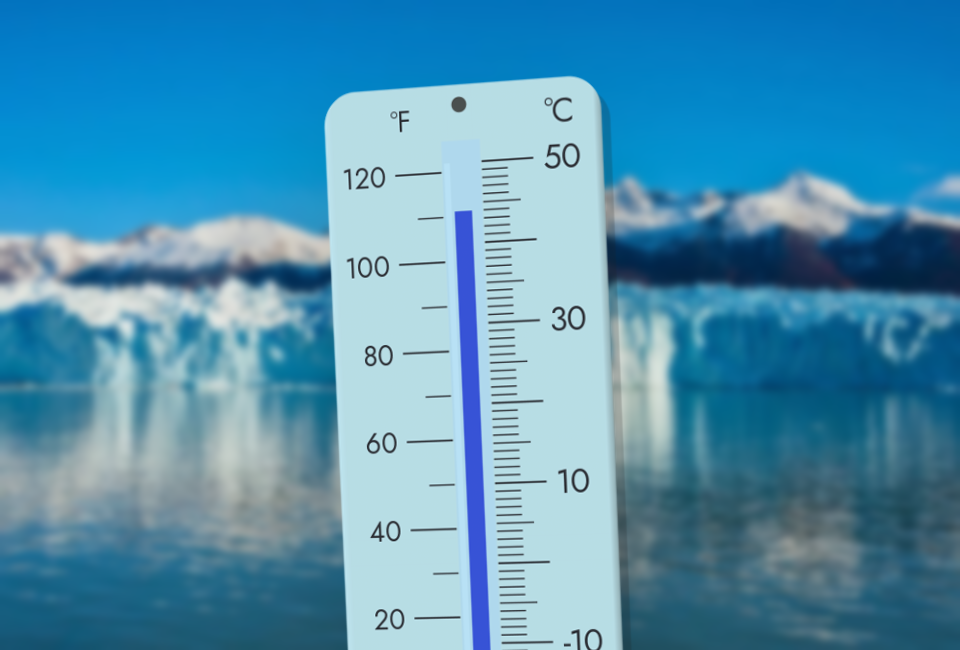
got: 44 °C
